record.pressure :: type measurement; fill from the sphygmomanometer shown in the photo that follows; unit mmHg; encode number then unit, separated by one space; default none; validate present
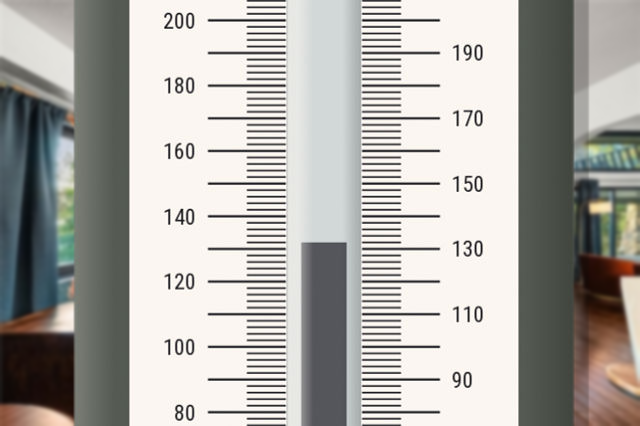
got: 132 mmHg
